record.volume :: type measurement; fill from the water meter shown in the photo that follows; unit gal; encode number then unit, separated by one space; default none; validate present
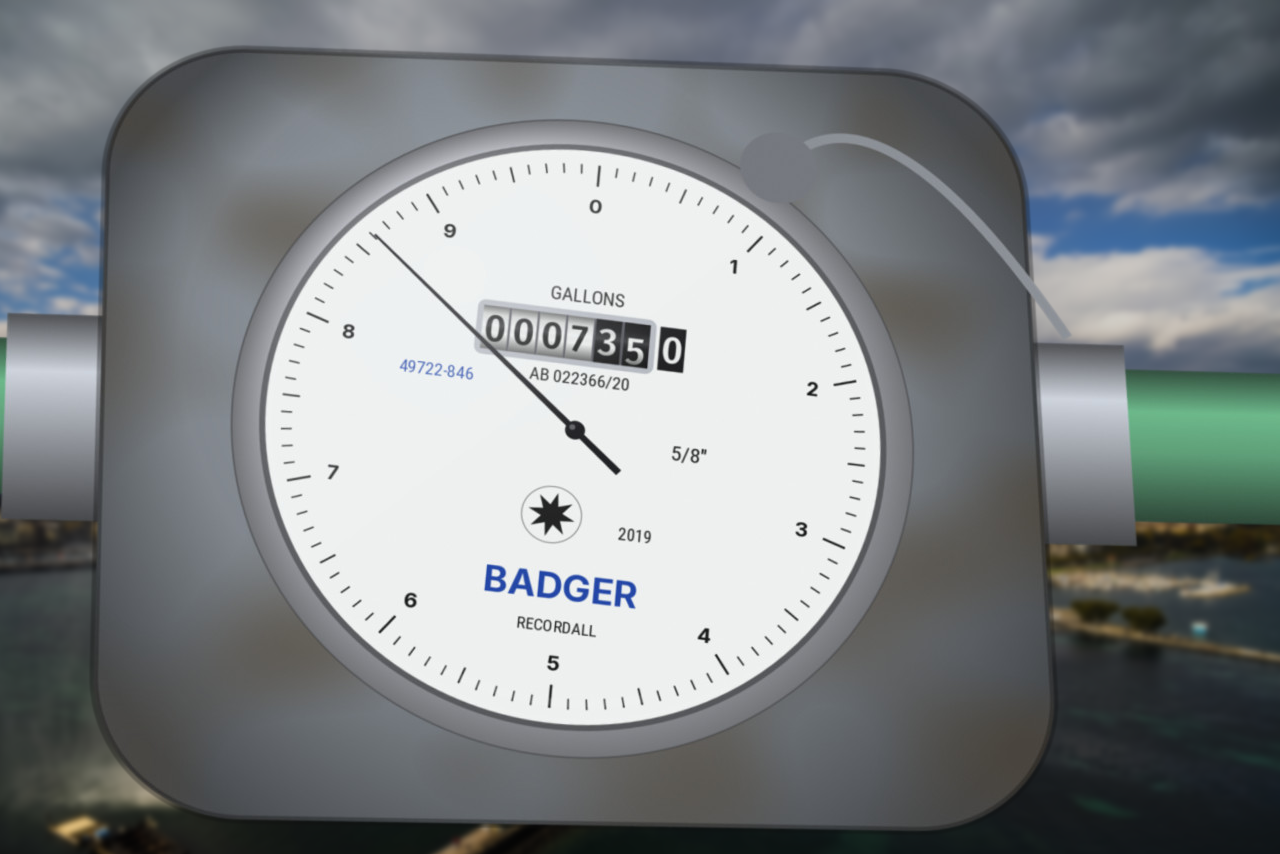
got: 7348.6 gal
